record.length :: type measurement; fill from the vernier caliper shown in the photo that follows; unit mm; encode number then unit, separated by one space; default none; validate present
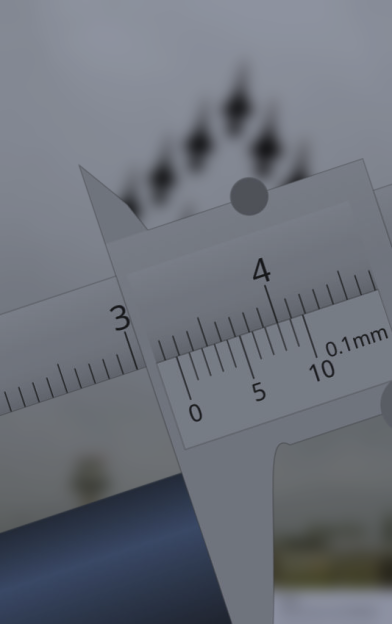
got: 32.8 mm
